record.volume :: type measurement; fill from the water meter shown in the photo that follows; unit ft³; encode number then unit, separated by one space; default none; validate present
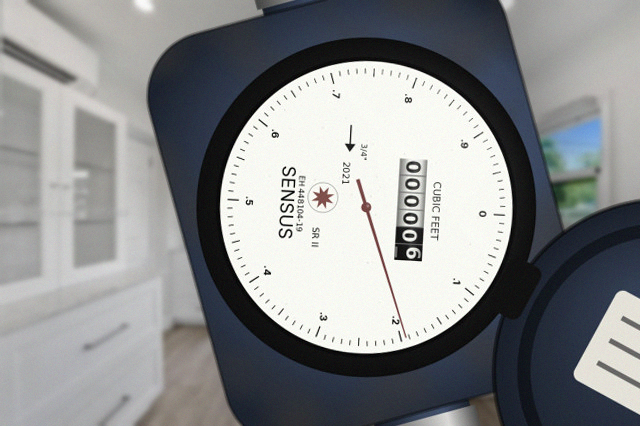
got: 6.19 ft³
